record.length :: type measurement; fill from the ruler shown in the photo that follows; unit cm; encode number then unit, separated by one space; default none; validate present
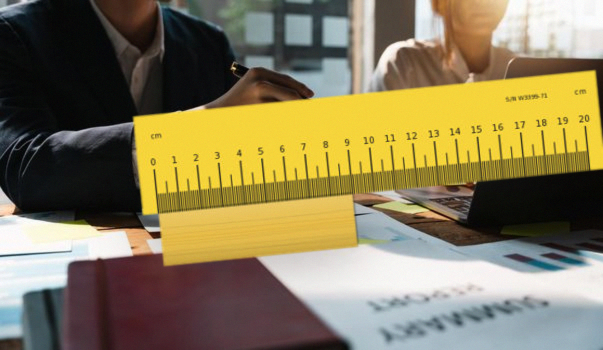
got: 9 cm
